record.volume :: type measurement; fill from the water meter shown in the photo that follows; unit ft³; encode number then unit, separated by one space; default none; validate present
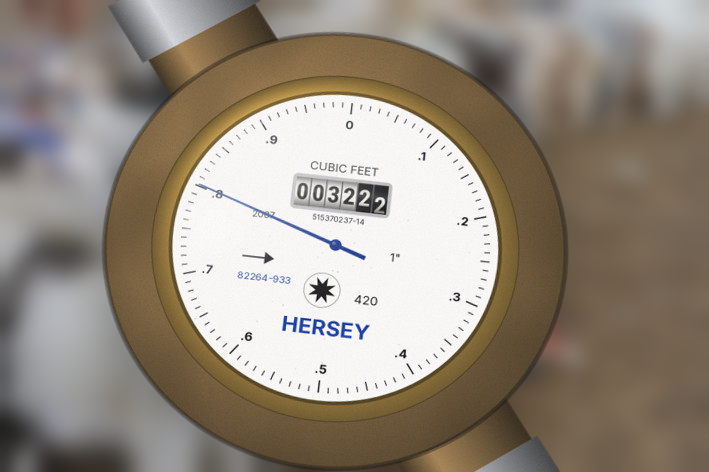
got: 3221.80 ft³
